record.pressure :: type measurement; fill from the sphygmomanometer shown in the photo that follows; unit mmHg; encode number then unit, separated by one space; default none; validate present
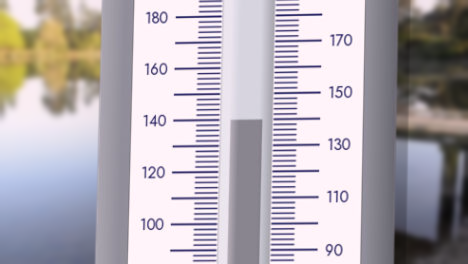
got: 140 mmHg
